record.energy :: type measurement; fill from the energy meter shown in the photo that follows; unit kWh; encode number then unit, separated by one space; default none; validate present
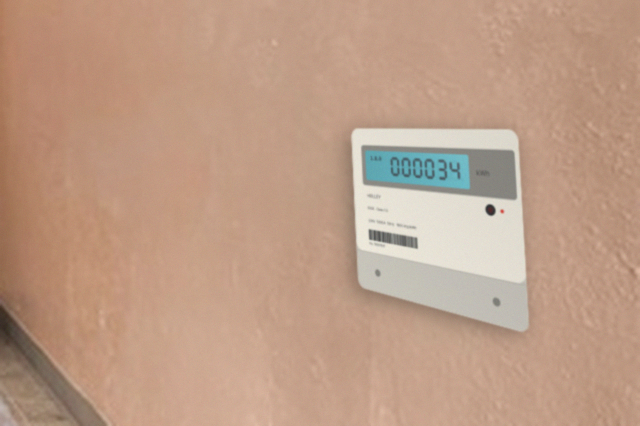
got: 34 kWh
